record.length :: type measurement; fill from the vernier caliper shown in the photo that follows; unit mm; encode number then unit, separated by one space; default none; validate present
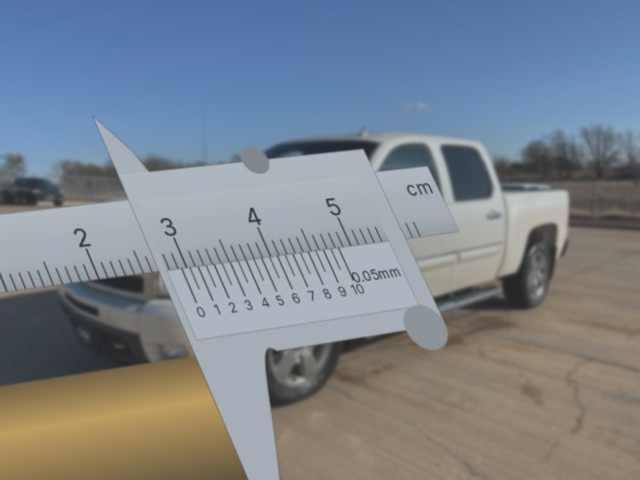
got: 29.4 mm
